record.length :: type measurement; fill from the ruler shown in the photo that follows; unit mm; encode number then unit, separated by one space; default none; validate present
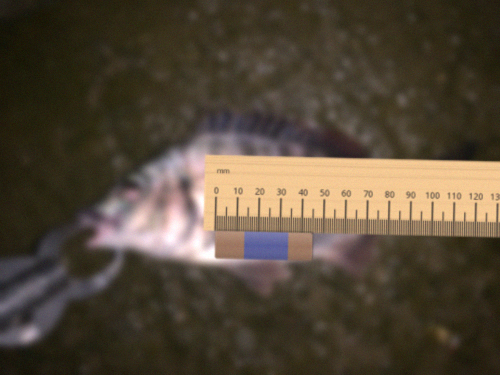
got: 45 mm
